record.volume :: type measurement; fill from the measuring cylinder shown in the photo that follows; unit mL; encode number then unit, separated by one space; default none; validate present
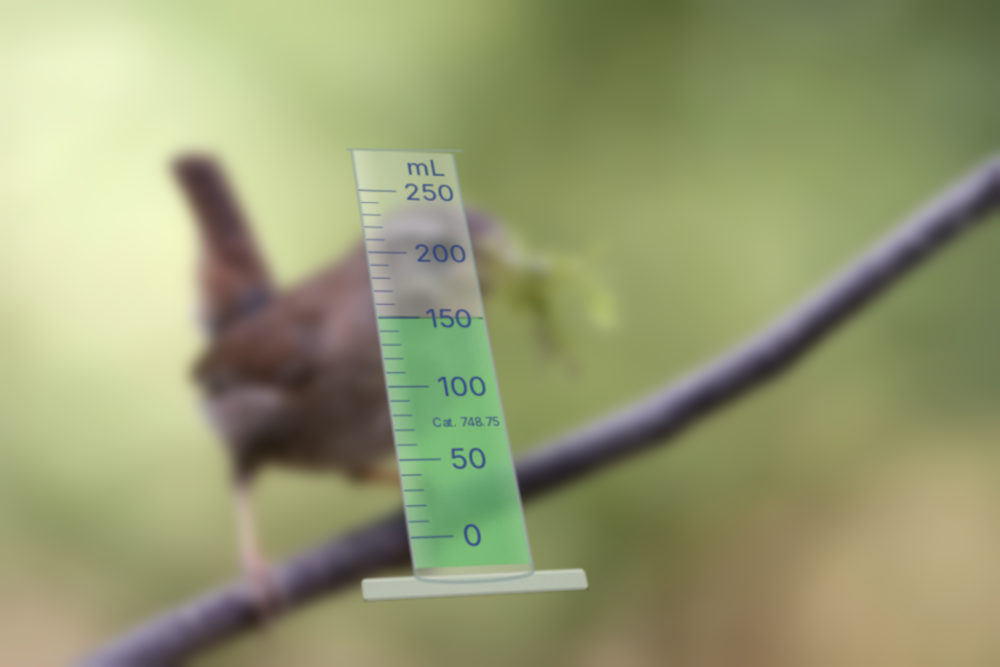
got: 150 mL
